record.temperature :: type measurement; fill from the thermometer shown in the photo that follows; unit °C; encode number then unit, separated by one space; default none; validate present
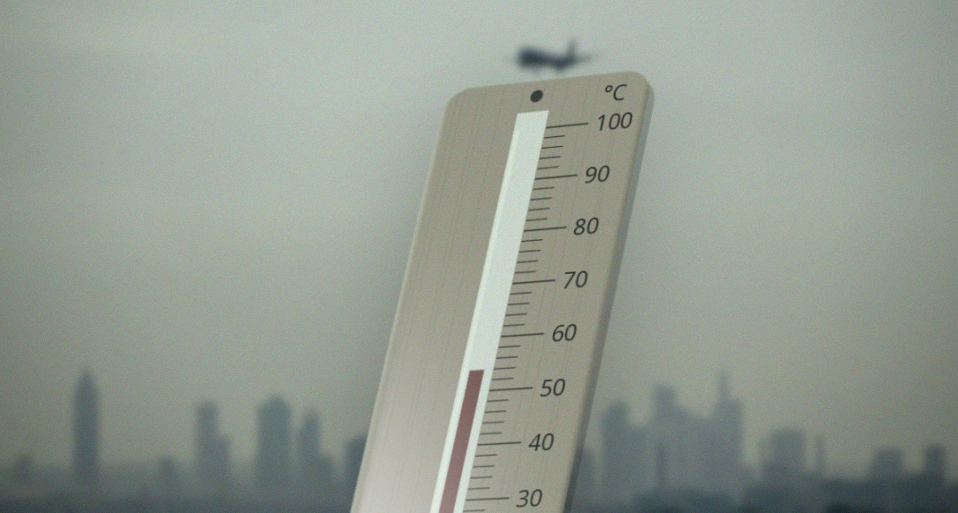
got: 54 °C
